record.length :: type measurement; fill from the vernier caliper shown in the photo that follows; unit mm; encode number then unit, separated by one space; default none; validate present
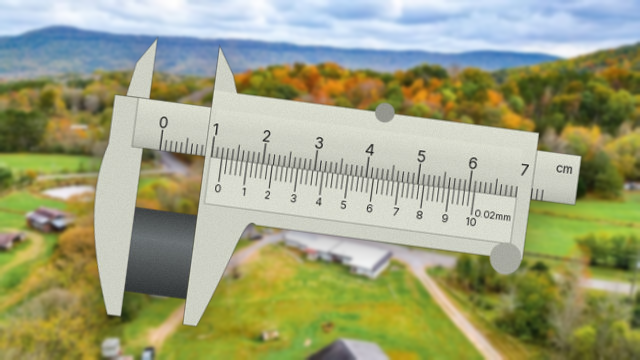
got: 12.0 mm
